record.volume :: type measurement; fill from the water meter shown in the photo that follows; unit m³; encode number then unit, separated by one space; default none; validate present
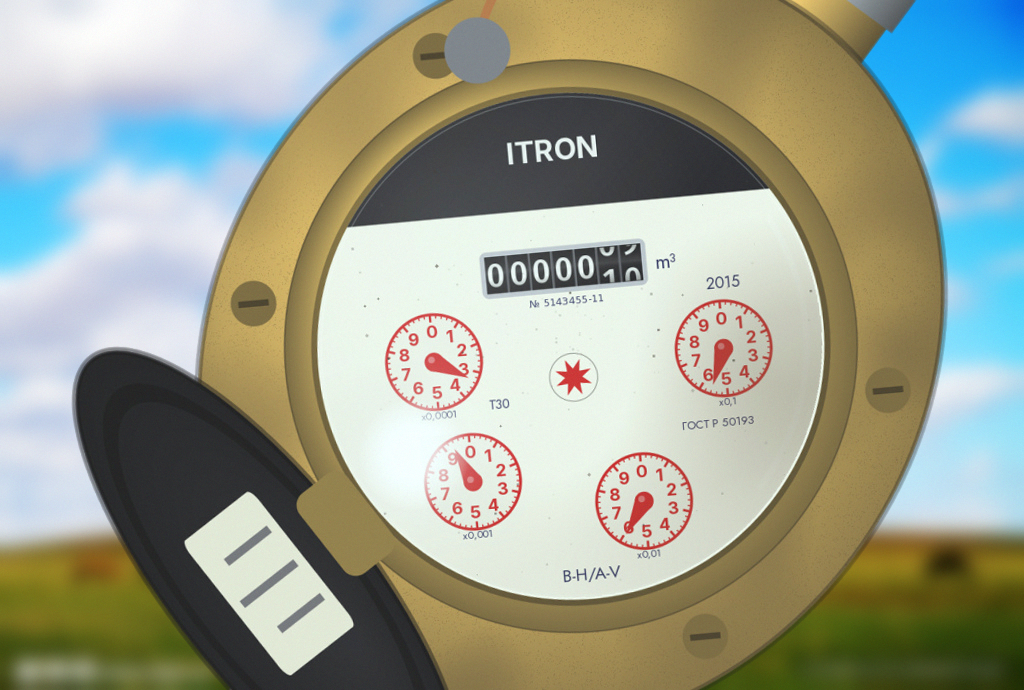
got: 9.5593 m³
